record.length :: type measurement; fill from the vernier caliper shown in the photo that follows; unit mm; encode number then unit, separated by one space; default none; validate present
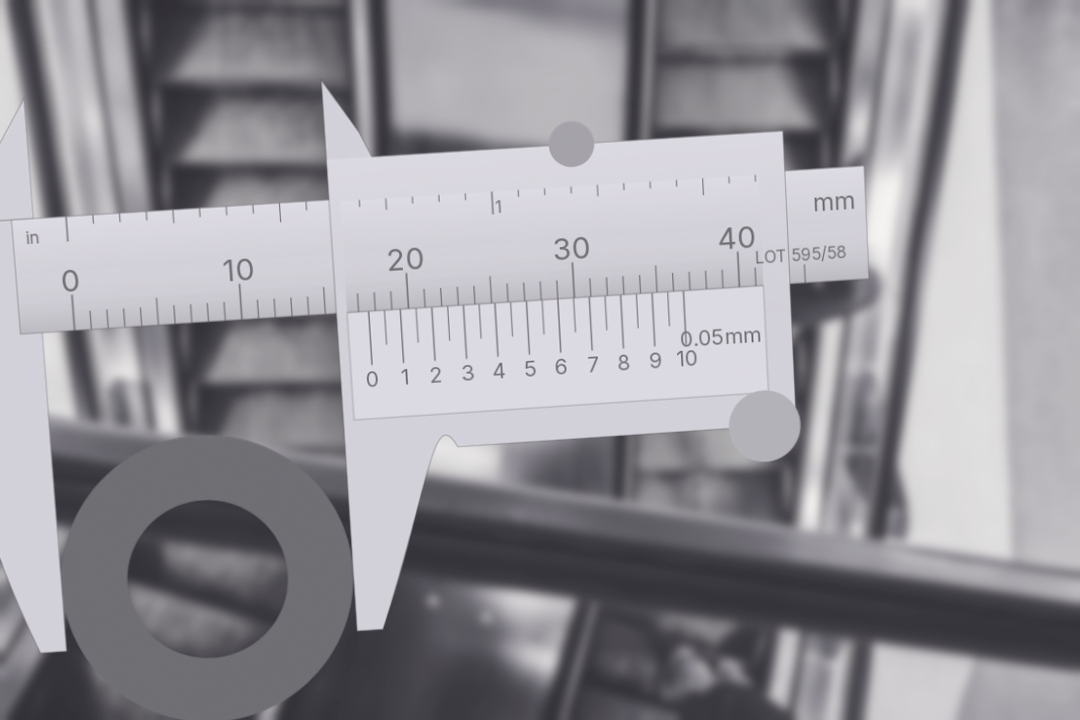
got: 17.6 mm
